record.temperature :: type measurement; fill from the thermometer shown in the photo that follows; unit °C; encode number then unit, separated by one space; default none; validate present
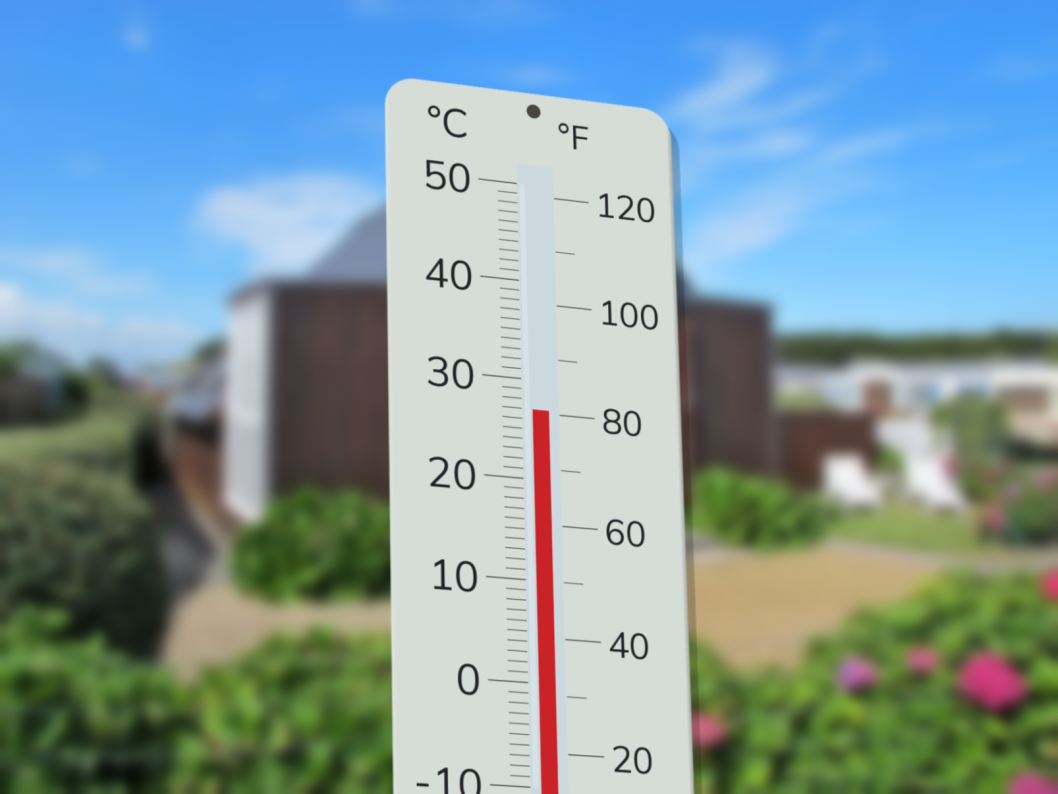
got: 27 °C
